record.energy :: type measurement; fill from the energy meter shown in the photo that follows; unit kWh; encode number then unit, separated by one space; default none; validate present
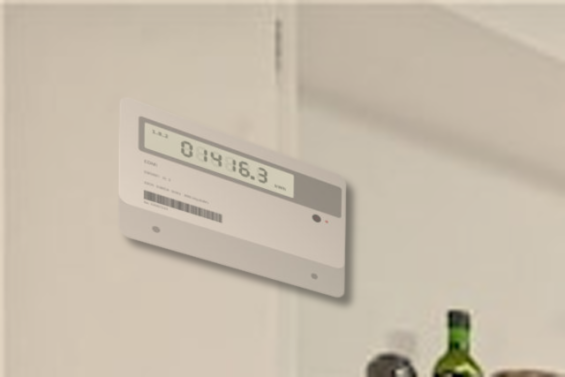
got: 1416.3 kWh
